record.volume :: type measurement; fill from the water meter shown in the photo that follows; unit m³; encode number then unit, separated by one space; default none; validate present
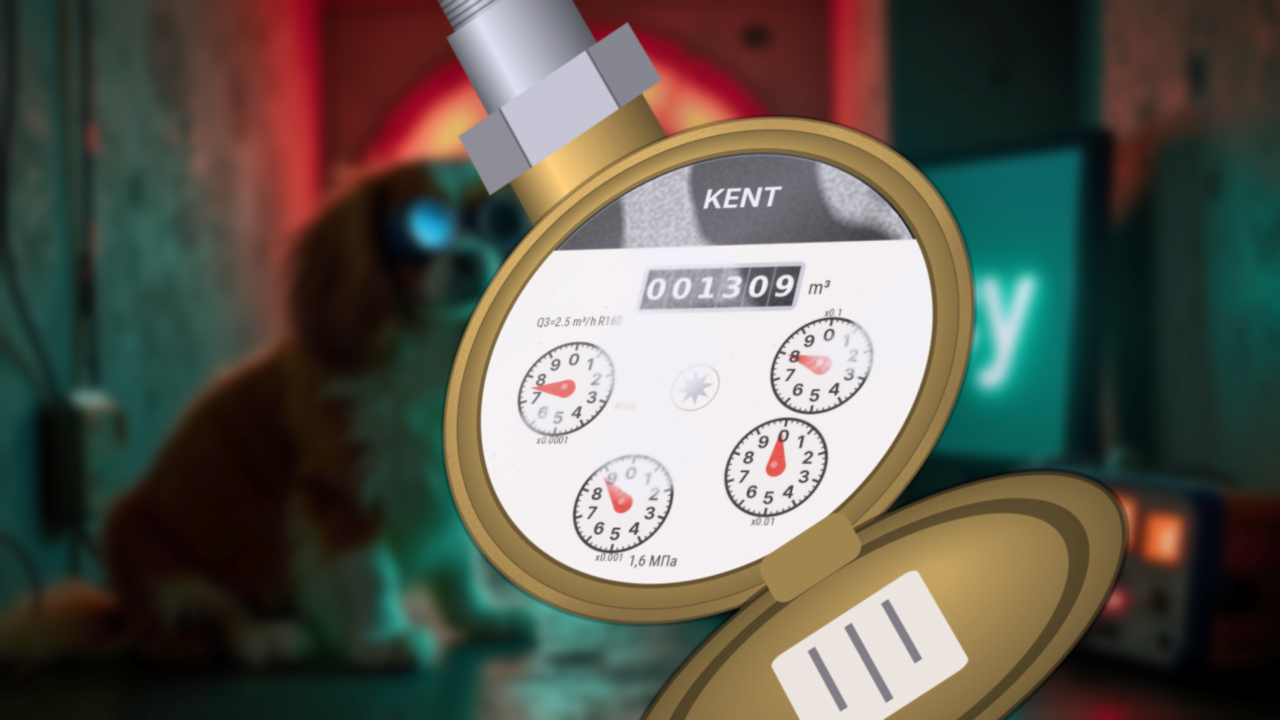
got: 1309.7987 m³
